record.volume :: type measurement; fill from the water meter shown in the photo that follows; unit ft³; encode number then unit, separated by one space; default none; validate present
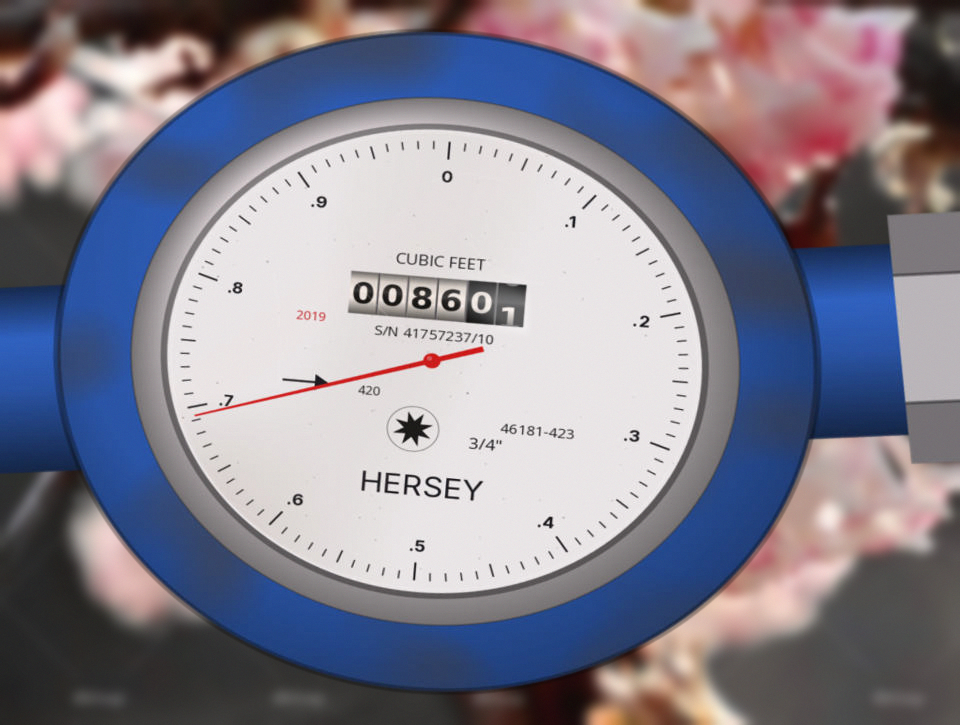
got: 8600.69 ft³
